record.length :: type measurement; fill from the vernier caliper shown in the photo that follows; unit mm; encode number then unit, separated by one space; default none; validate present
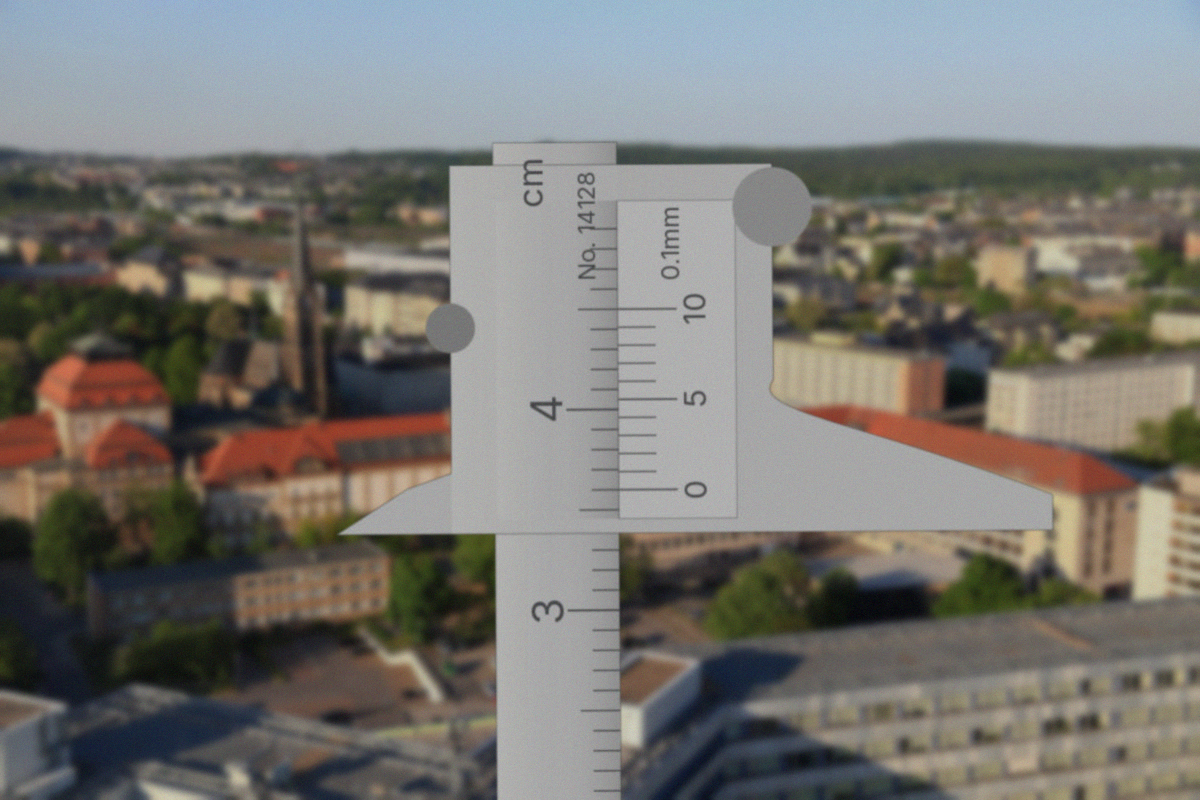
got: 36.0 mm
